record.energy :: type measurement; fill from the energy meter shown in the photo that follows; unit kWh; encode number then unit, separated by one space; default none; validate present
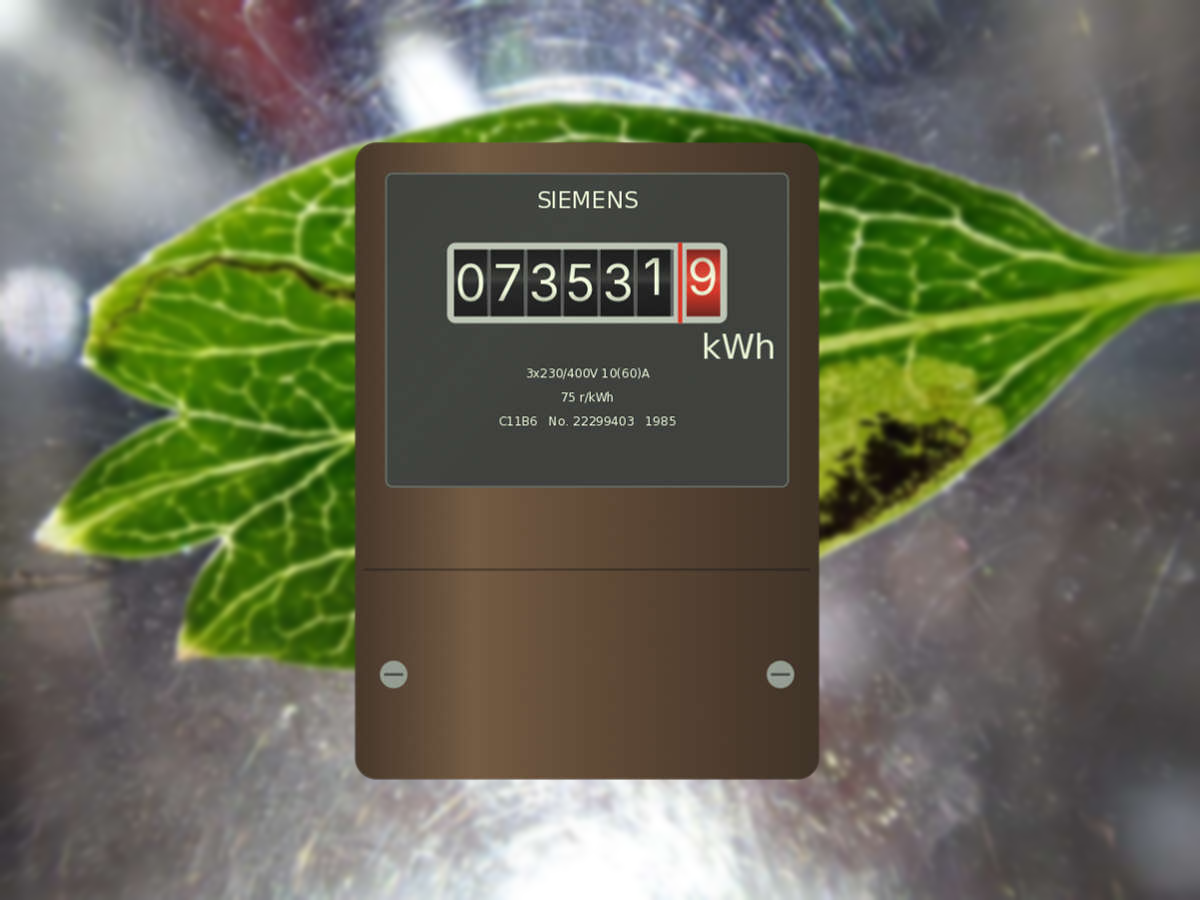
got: 73531.9 kWh
